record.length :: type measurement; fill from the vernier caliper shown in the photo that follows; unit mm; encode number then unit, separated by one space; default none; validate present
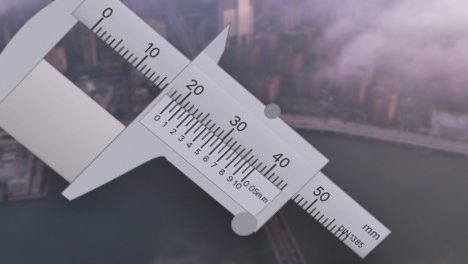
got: 18.8 mm
